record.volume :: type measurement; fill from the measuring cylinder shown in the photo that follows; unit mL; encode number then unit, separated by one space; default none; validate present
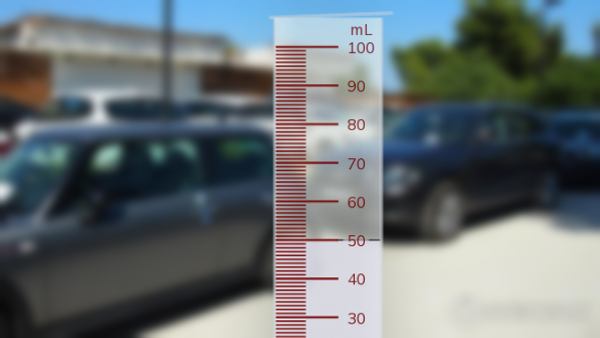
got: 50 mL
